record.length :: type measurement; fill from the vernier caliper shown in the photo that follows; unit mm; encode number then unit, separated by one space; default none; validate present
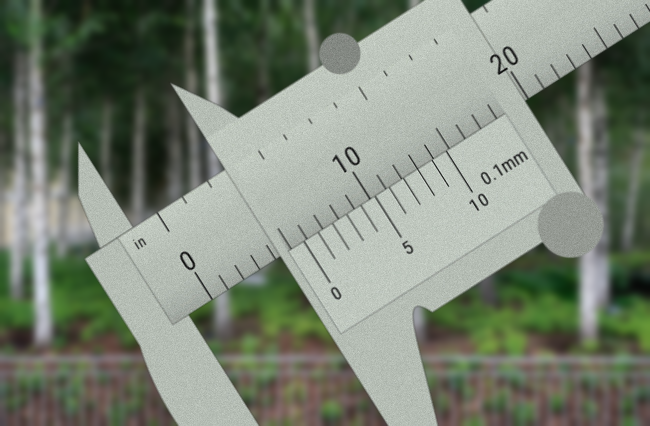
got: 5.8 mm
